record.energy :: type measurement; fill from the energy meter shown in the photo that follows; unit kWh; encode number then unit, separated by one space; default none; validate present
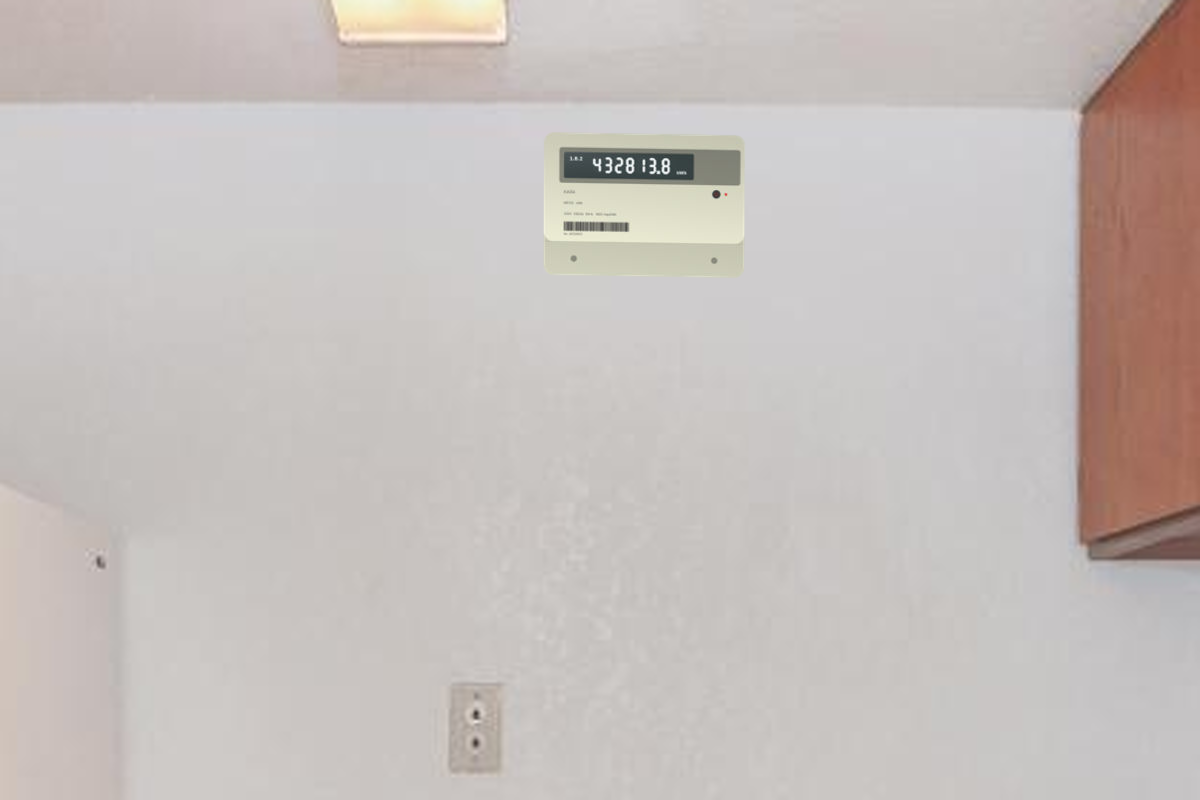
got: 432813.8 kWh
